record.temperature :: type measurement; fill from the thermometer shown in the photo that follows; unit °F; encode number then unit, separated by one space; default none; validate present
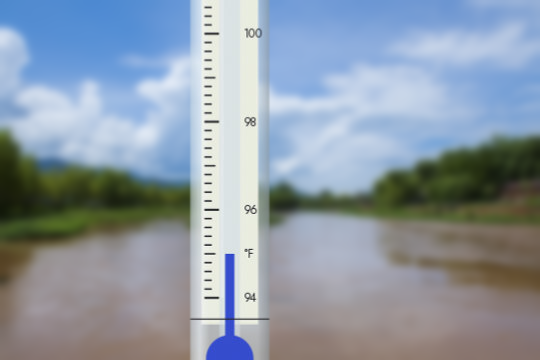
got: 95 °F
